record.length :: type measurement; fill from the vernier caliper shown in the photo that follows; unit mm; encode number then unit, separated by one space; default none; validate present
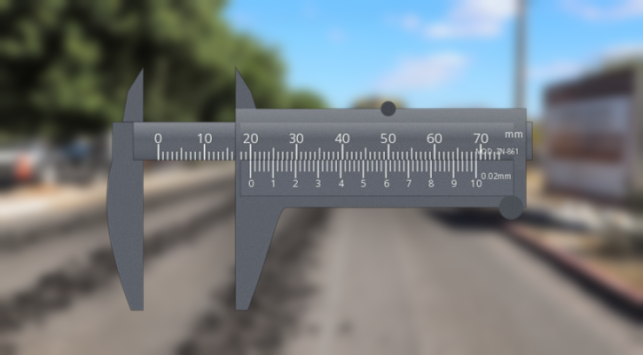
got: 20.0 mm
